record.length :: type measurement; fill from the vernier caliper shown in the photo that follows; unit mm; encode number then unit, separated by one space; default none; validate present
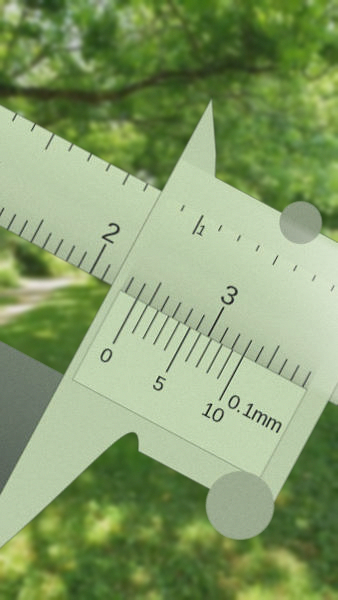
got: 24.0 mm
